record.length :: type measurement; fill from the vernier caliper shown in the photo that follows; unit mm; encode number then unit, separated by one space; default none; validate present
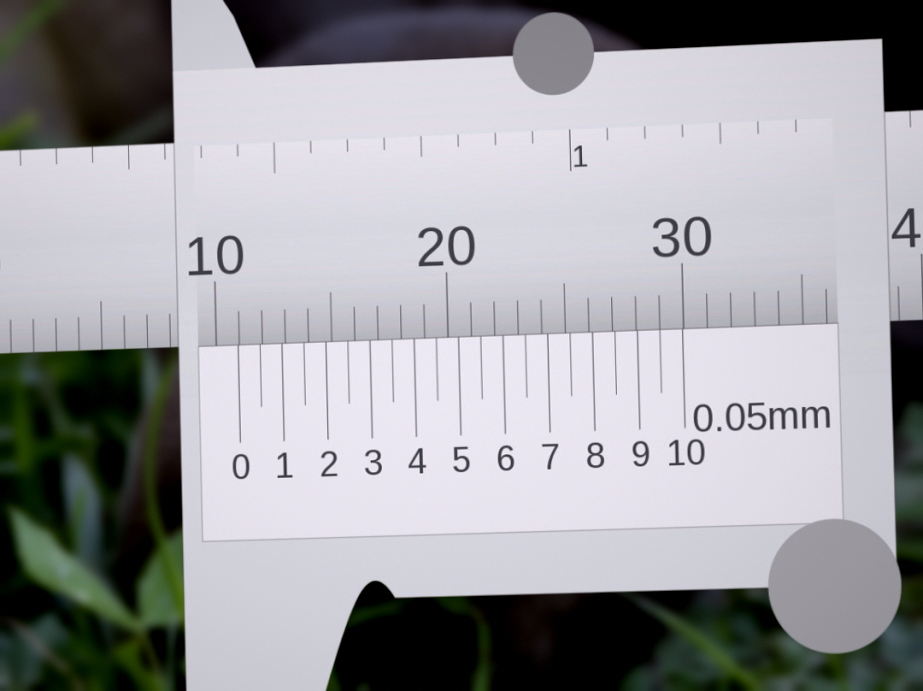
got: 10.95 mm
